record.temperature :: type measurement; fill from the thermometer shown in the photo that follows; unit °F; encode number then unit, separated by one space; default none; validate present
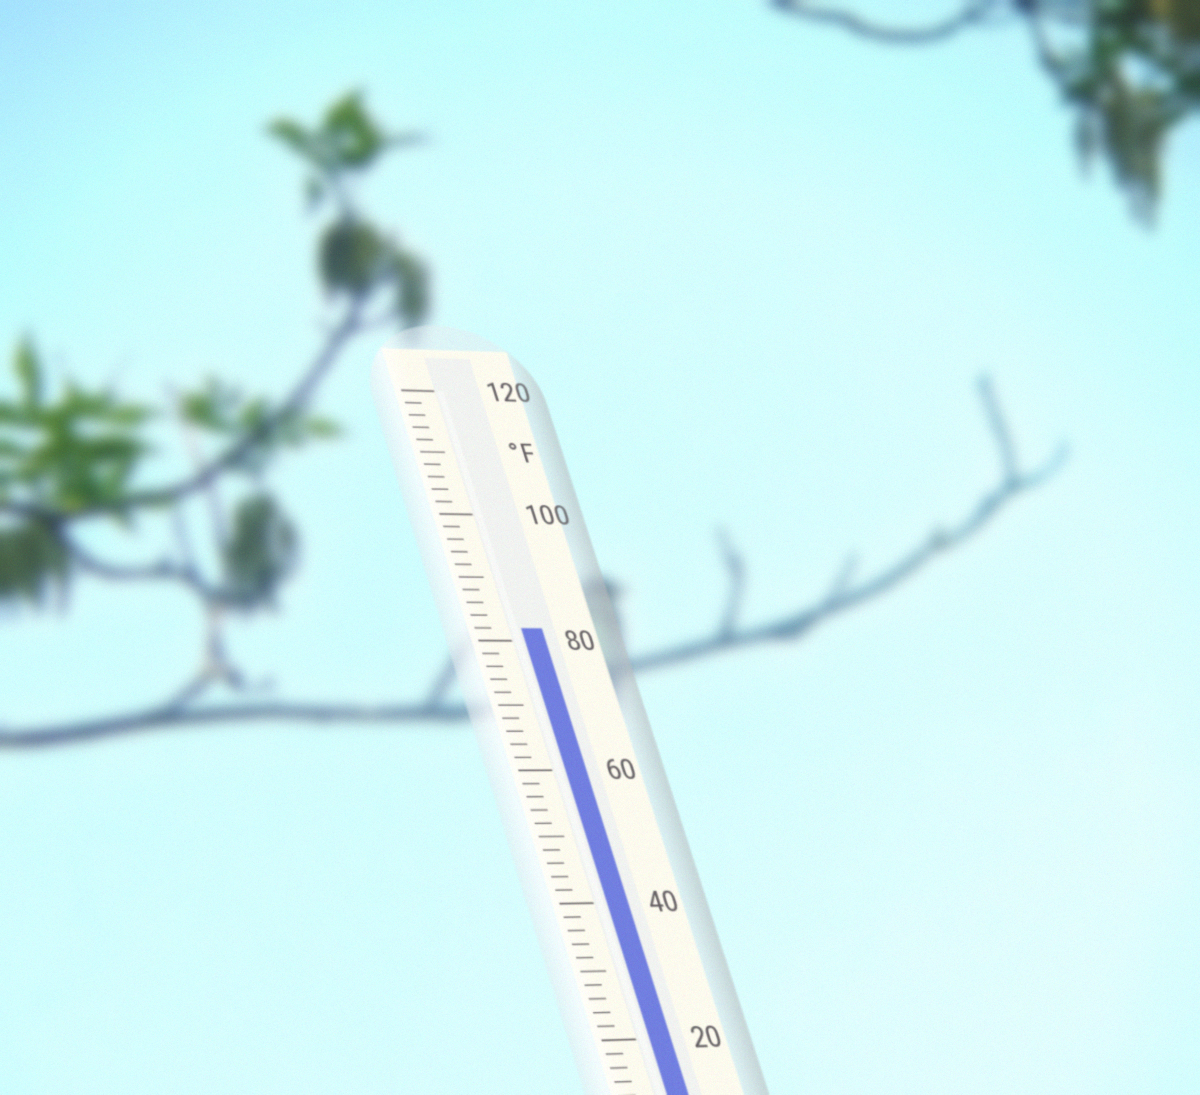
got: 82 °F
